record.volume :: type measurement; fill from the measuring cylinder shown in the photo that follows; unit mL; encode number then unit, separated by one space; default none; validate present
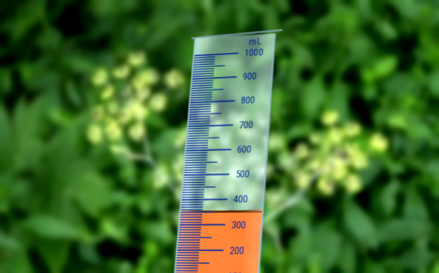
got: 350 mL
